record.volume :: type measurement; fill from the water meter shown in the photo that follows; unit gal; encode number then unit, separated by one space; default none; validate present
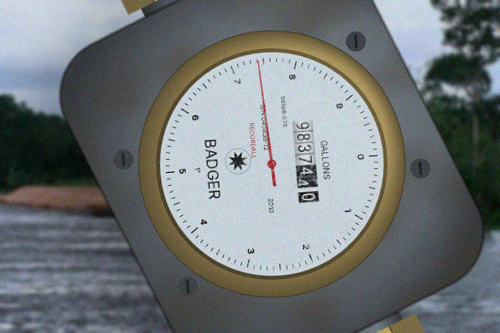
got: 9837437.4 gal
